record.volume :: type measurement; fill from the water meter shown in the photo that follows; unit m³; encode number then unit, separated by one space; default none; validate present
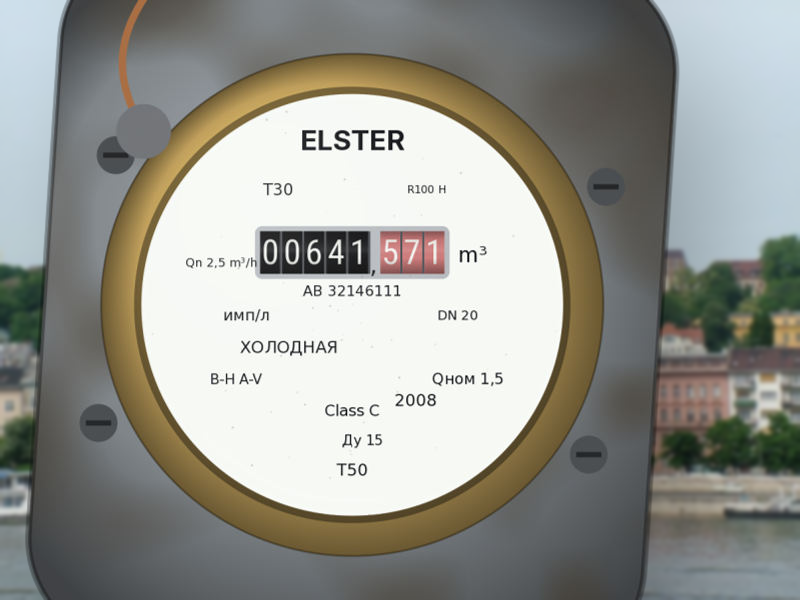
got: 641.571 m³
